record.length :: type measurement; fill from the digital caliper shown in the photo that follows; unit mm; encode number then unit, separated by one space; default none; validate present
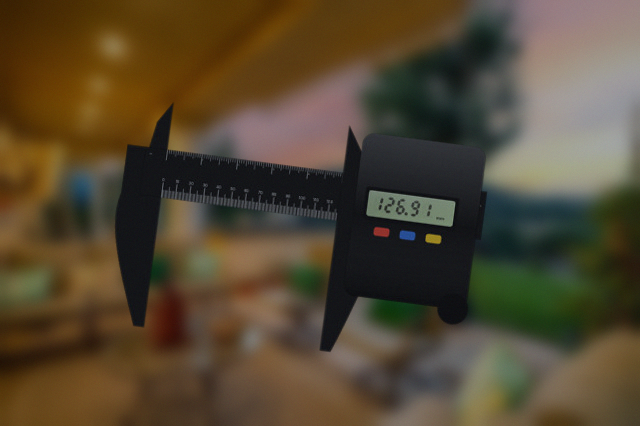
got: 126.91 mm
